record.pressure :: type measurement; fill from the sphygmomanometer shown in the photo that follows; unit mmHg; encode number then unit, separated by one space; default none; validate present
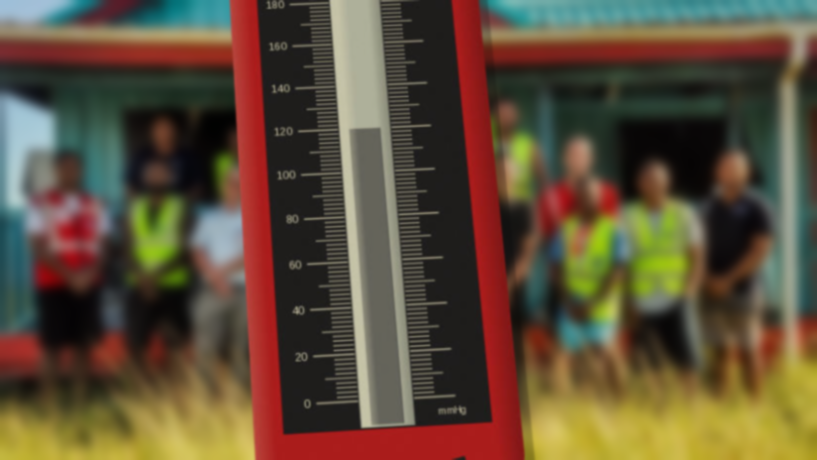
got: 120 mmHg
